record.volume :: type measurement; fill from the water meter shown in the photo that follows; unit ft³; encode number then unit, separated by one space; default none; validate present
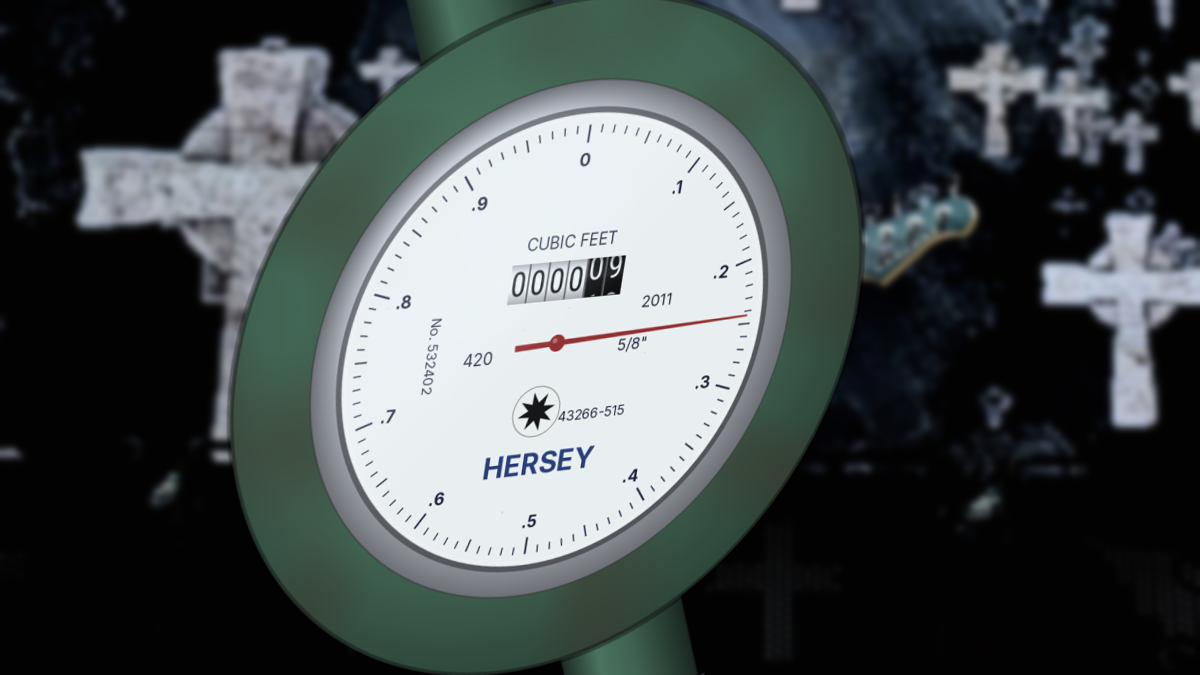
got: 9.24 ft³
